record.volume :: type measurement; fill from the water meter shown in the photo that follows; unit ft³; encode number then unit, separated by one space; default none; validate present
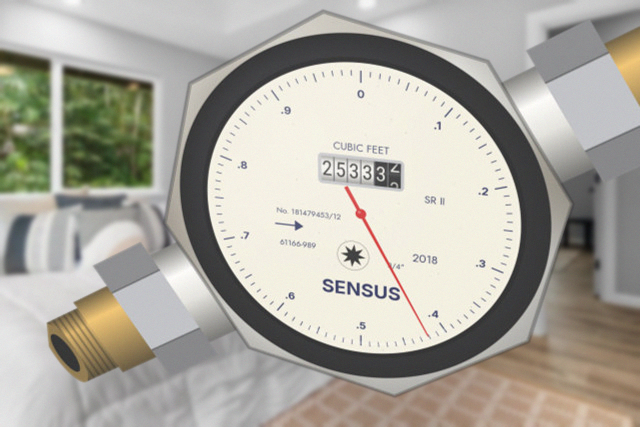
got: 253332.42 ft³
